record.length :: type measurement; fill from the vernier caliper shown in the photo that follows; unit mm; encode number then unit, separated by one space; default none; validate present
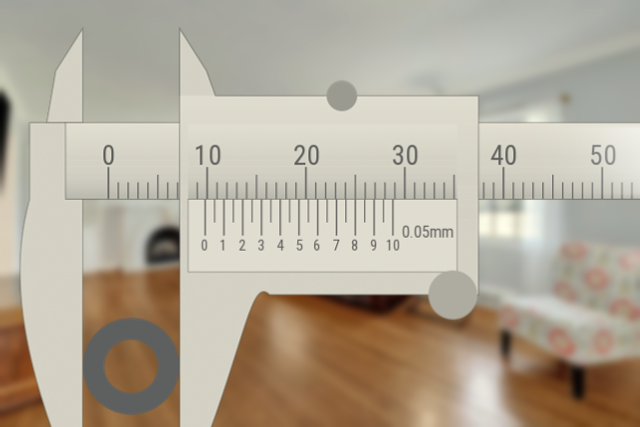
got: 9.8 mm
